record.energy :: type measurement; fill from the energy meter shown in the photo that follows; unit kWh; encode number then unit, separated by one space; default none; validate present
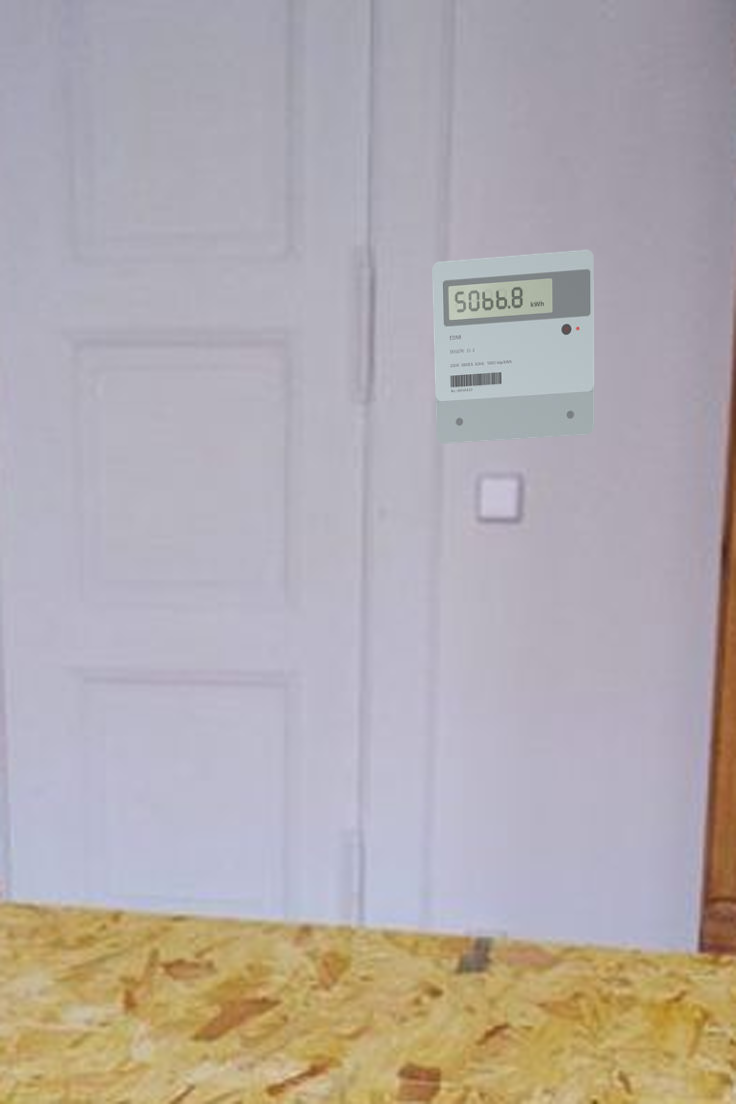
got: 5066.8 kWh
